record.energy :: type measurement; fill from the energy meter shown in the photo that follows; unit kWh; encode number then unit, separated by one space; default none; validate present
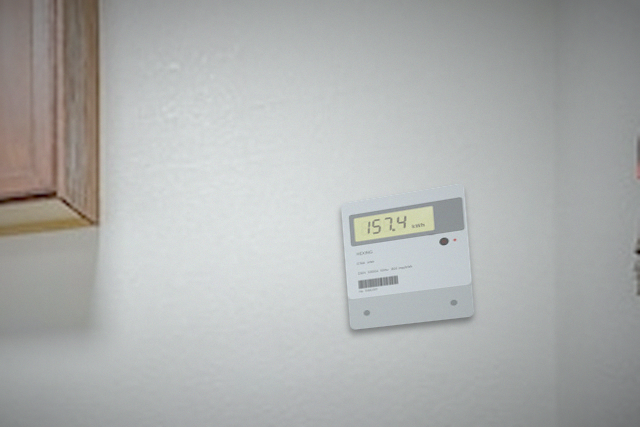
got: 157.4 kWh
